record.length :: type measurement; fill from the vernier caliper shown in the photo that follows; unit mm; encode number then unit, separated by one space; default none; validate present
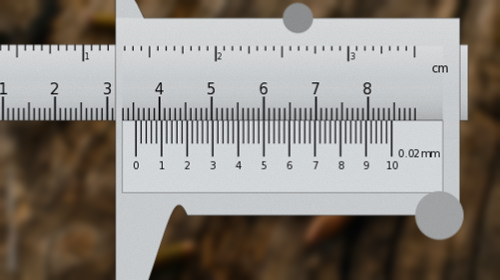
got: 35.5 mm
